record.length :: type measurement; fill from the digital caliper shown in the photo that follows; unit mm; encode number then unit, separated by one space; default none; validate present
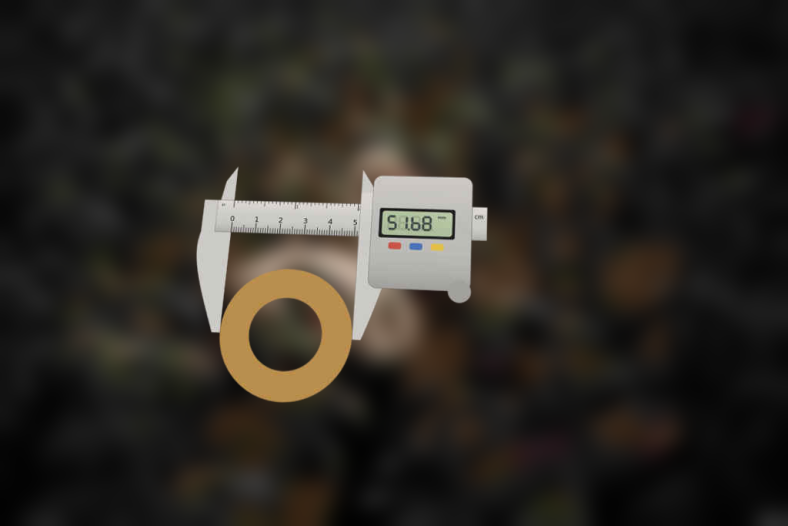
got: 51.68 mm
